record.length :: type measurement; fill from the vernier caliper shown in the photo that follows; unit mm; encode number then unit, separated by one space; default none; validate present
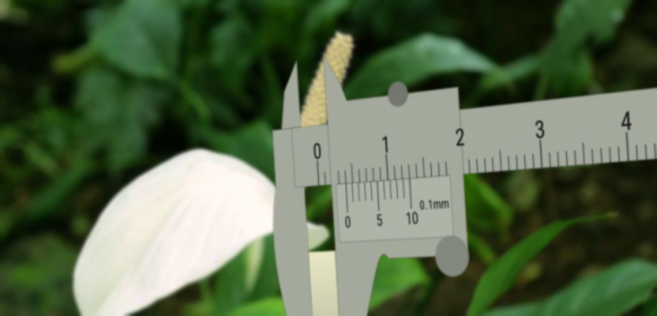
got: 4.0 mm
